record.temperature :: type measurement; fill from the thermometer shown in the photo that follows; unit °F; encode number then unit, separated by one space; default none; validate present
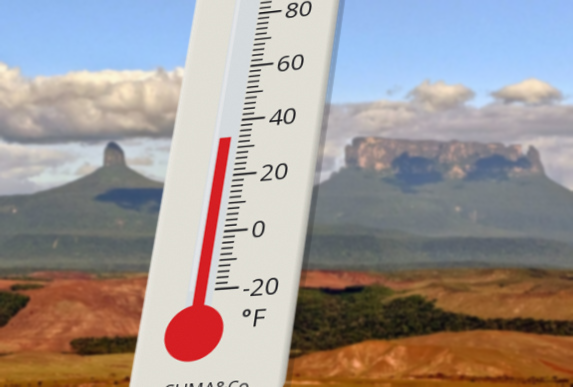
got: 34 °F
